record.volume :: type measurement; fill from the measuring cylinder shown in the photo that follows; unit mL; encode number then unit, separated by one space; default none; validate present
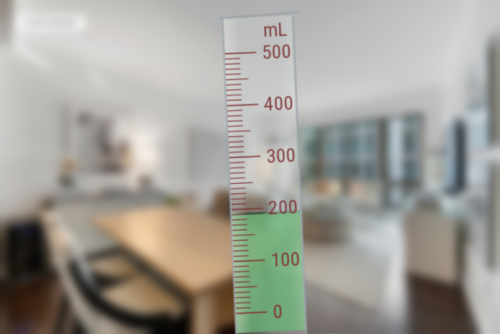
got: 190 mL
